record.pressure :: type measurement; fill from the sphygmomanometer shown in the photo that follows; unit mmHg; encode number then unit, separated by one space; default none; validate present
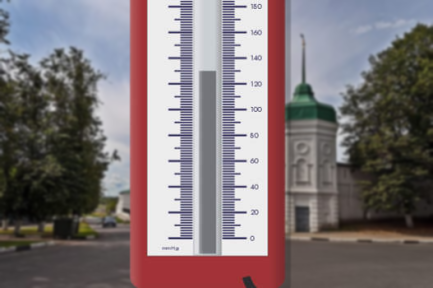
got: 130 mmHg
